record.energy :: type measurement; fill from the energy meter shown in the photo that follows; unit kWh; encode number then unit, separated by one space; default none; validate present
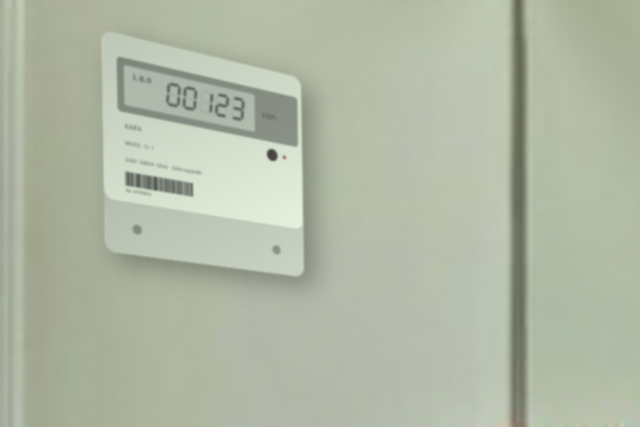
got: 123 kWh
